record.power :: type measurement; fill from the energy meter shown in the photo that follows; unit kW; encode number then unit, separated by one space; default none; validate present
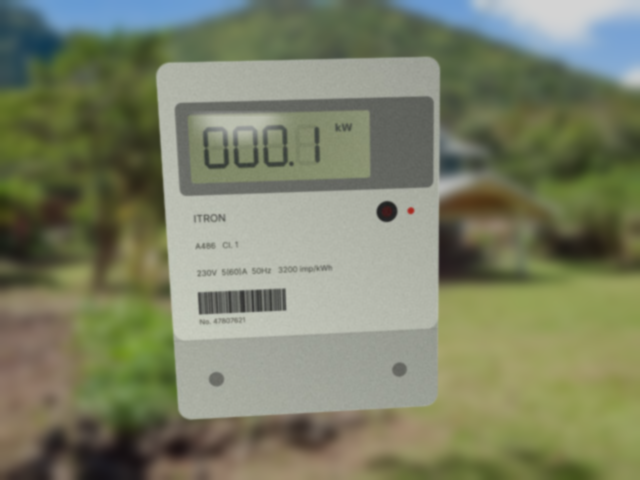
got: 0.1 kW
